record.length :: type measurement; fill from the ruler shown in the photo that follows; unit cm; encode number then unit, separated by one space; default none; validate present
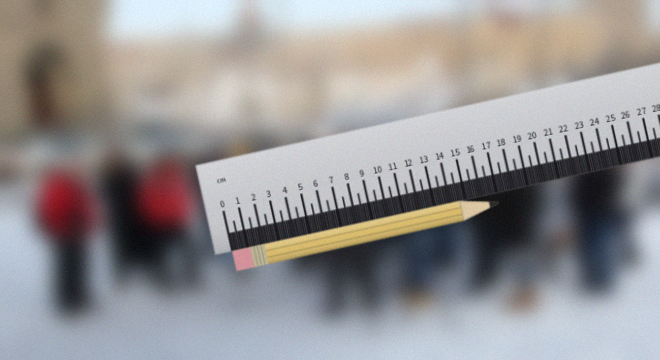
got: 17 cm
